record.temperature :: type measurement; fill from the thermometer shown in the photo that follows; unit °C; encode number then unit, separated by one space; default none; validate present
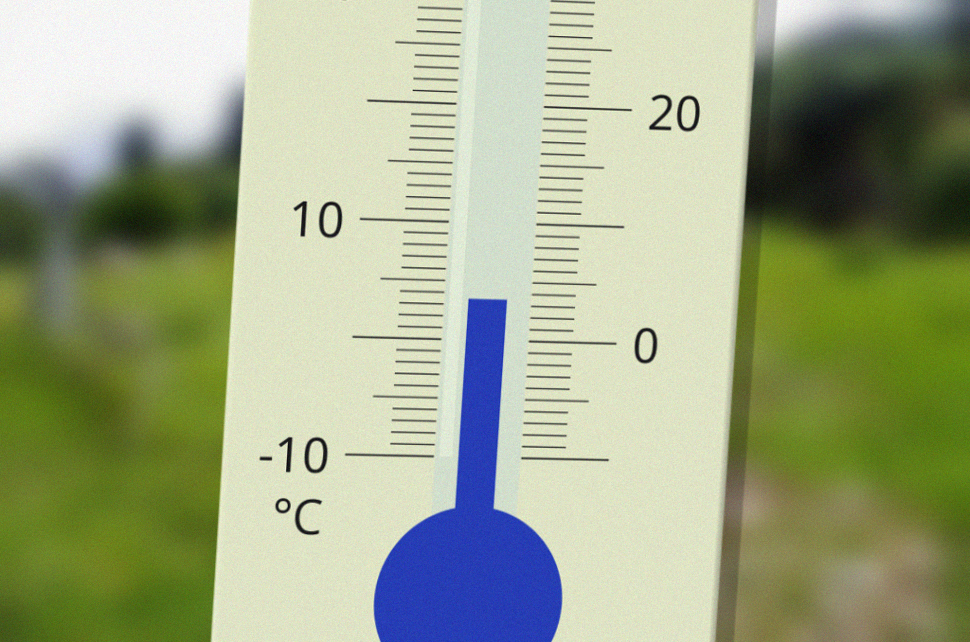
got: 3.5 °C
